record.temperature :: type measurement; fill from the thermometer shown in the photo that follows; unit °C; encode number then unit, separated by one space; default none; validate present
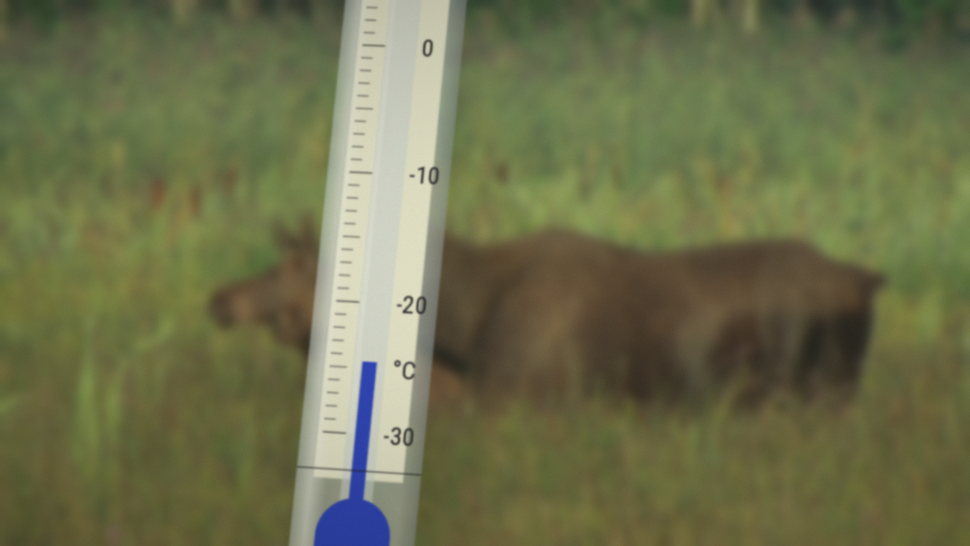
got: -24.5 °C
